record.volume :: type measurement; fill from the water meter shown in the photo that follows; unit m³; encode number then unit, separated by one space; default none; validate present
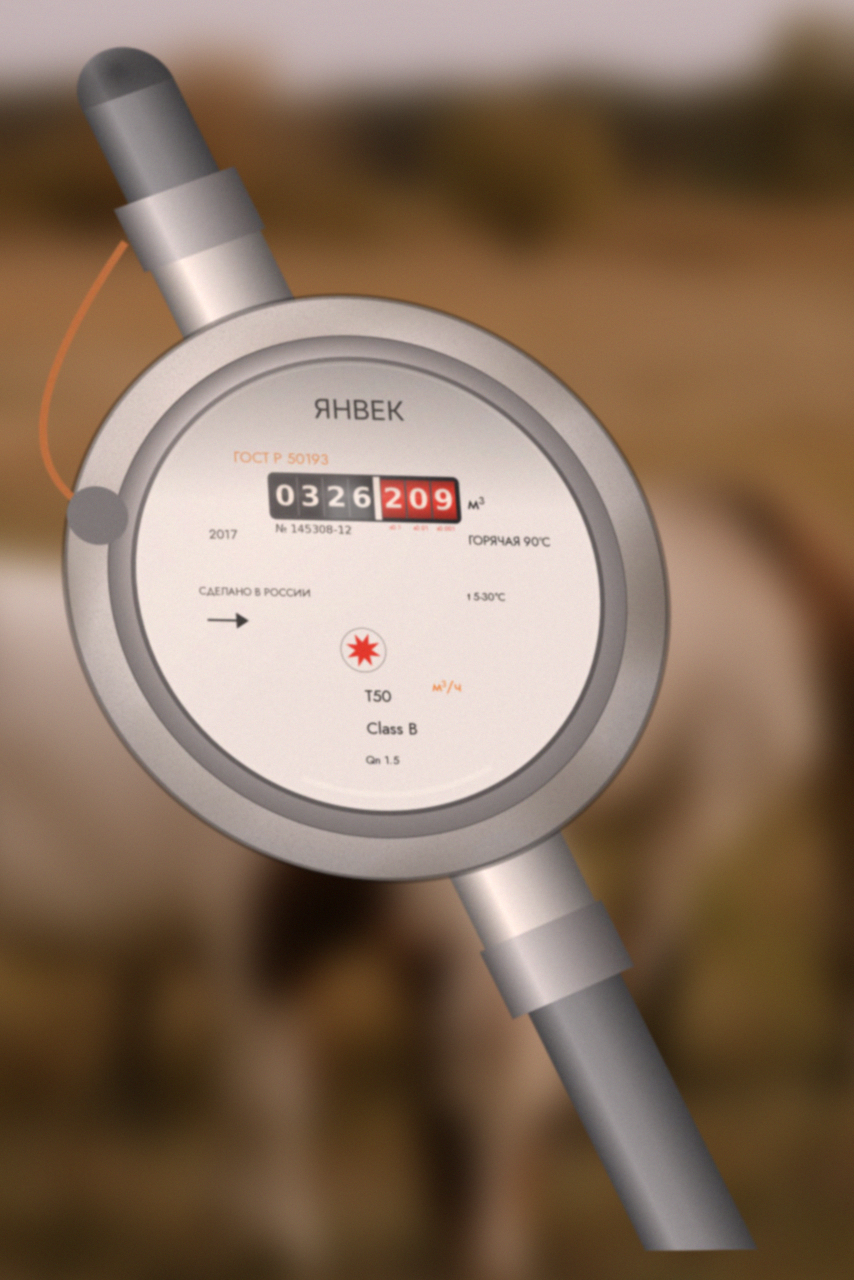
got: 326.209 m³
